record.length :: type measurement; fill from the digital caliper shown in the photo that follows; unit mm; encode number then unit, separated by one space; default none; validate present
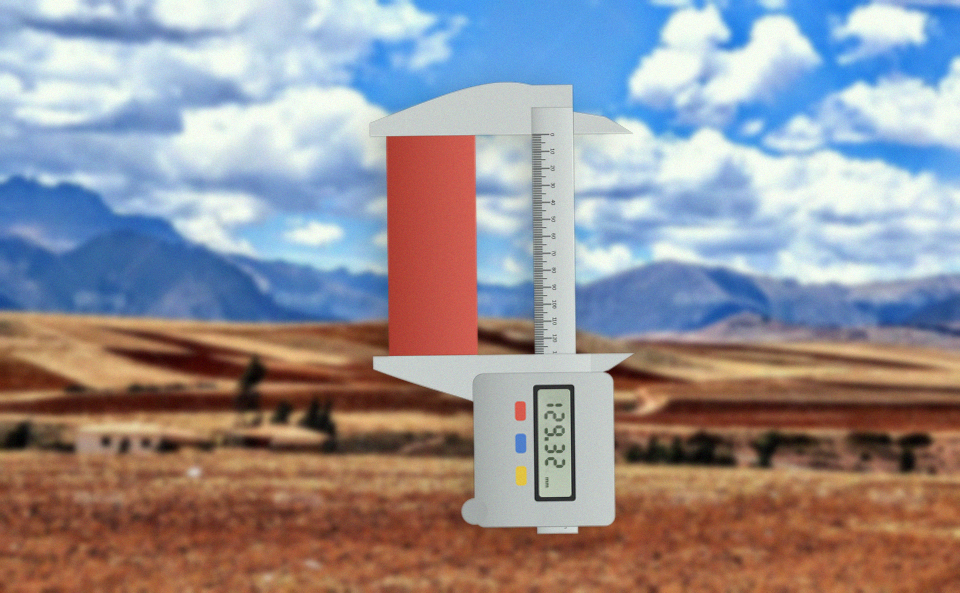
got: 129.32 mm
